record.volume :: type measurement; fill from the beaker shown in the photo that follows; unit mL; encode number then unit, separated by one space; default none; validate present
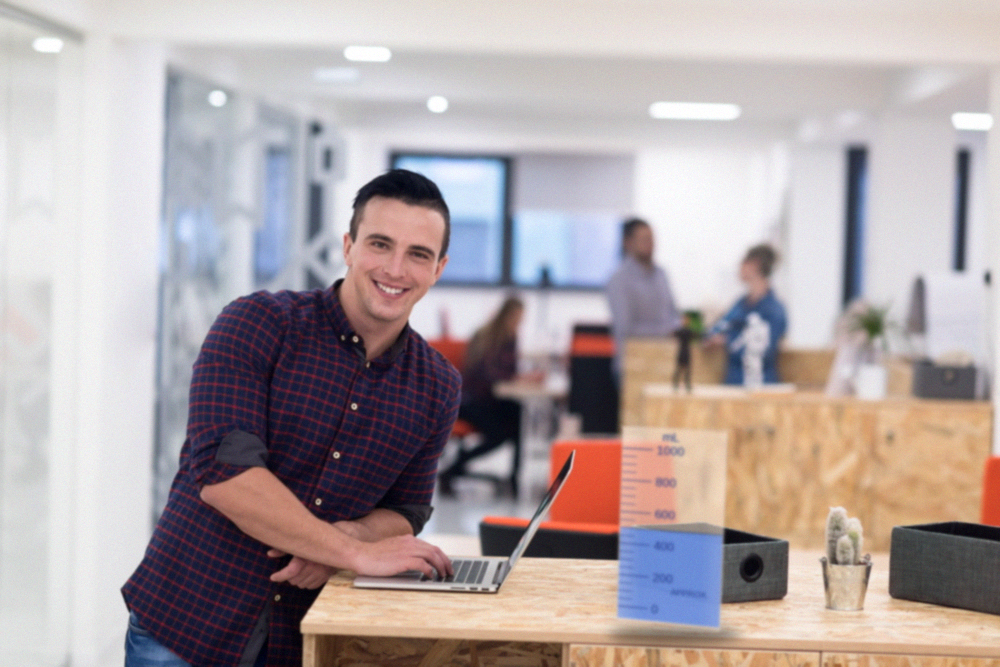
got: 500 mL
